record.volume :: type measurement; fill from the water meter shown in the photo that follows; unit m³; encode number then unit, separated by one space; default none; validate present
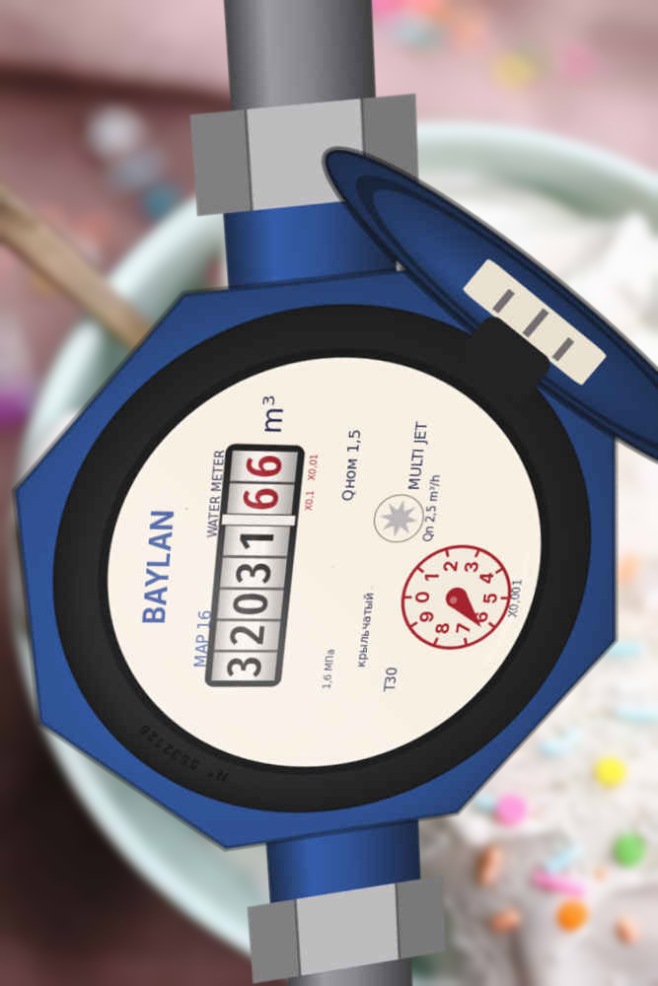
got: 32031.666 m³
